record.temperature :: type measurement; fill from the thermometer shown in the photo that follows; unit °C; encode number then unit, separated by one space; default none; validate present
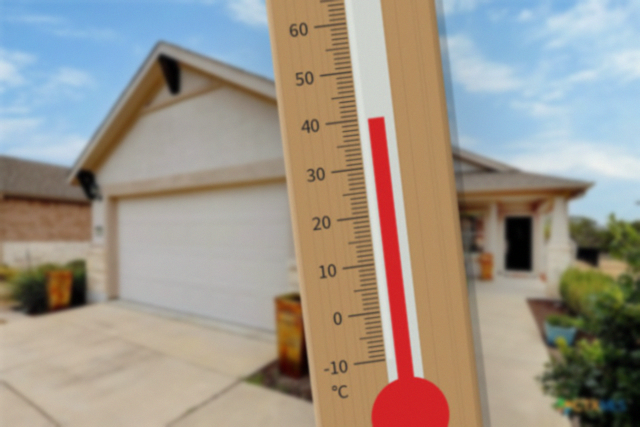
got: 40 °C
